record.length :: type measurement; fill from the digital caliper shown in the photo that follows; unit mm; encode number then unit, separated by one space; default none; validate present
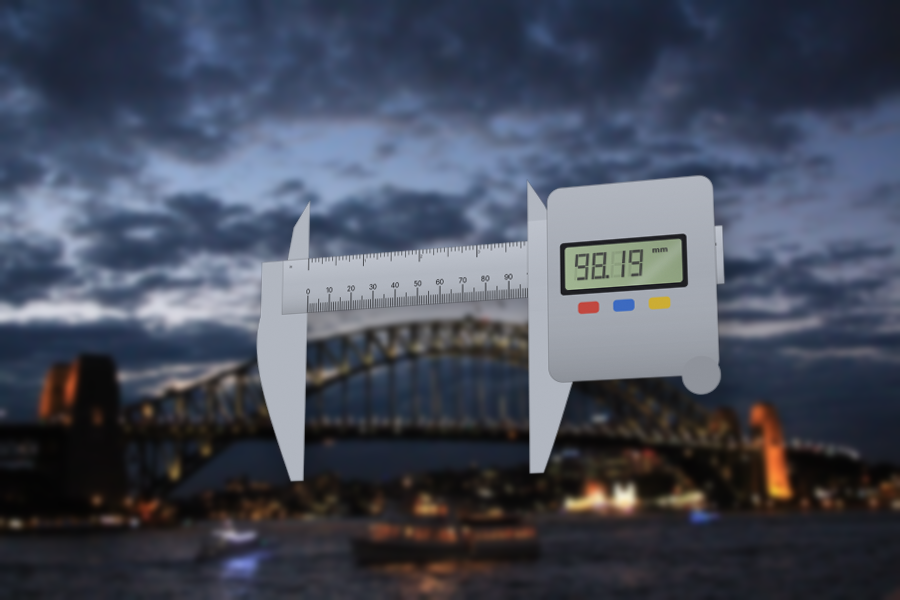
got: 98.19 mm
